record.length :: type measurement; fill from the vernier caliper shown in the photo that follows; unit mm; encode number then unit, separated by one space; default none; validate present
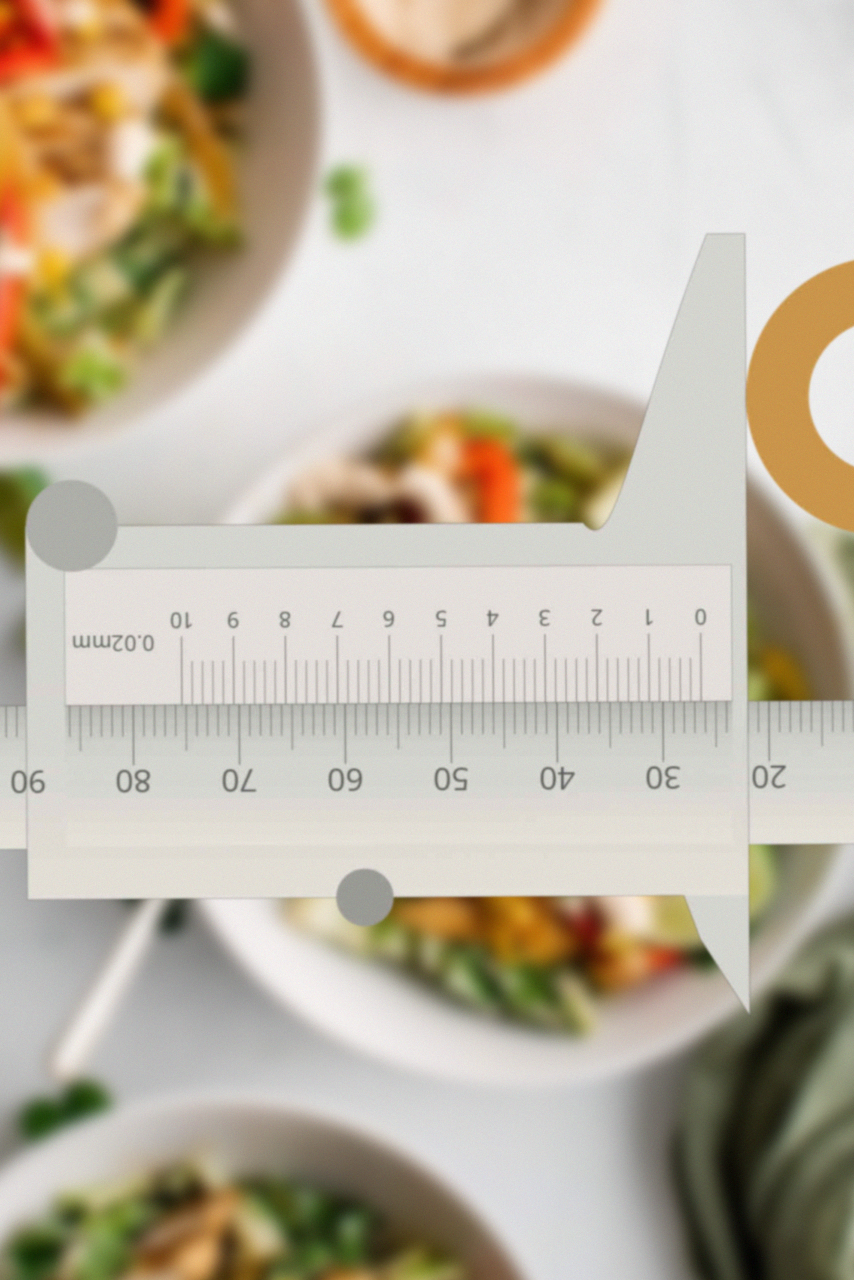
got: 26.4 mm
